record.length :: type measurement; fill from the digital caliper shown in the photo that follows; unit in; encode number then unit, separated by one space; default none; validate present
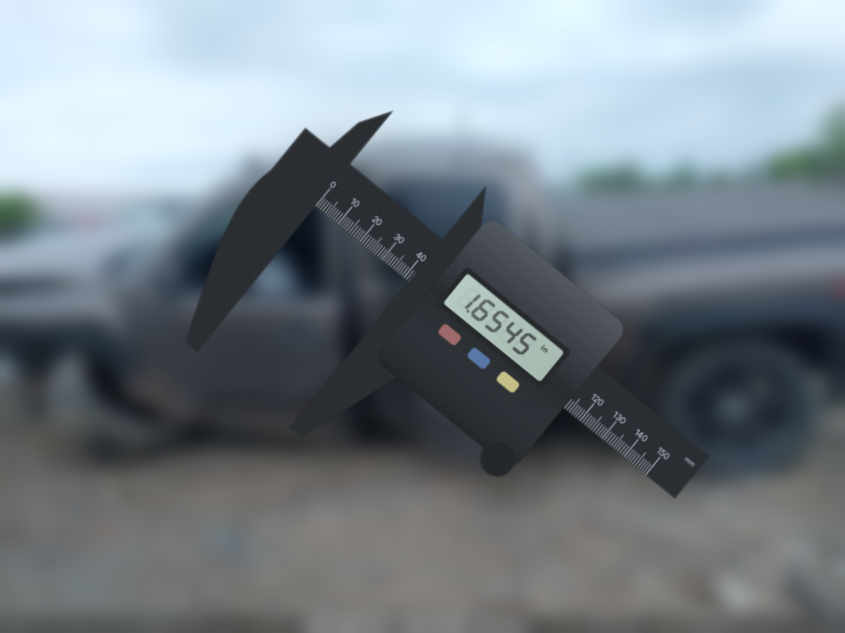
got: 1.6545 in
